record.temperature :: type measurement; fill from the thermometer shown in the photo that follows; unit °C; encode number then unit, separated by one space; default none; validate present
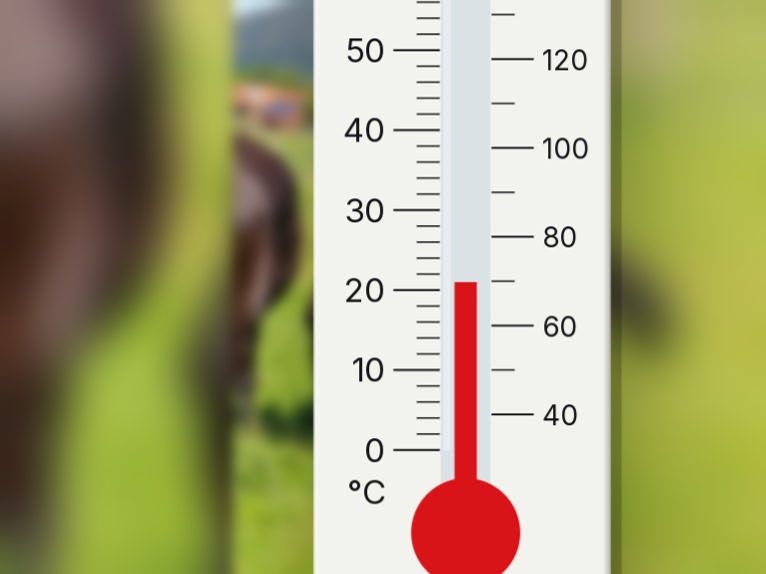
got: 21 °C
